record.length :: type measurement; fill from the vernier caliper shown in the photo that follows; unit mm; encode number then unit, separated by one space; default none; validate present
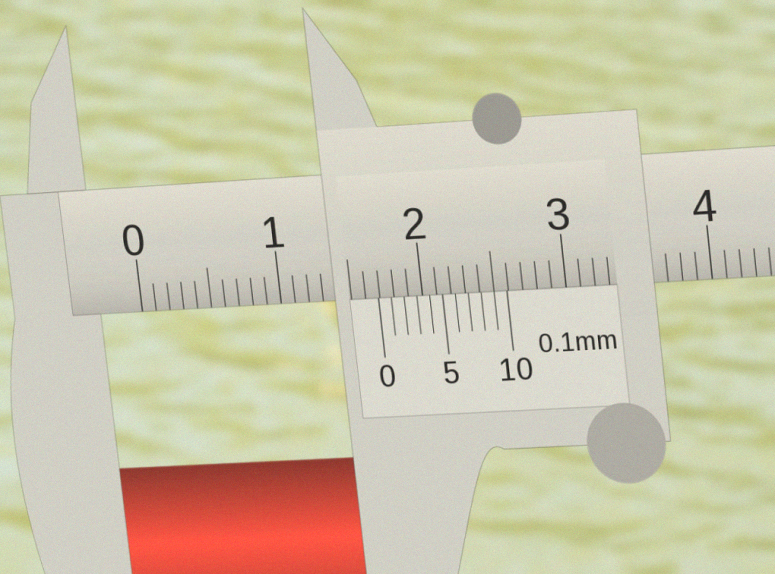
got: 16.9 mm
